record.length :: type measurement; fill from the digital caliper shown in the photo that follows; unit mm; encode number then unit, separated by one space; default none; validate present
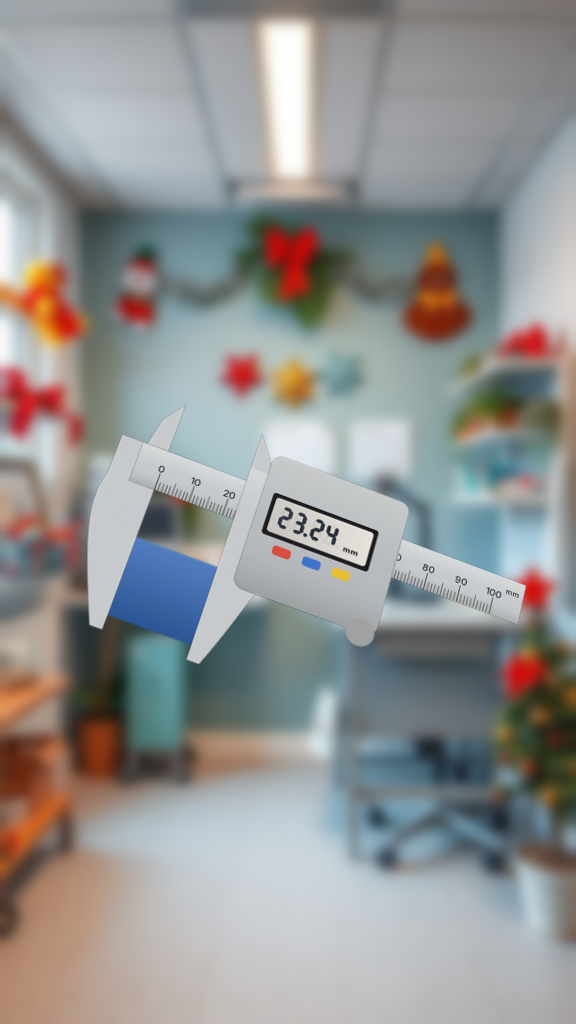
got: 23.24 mm
